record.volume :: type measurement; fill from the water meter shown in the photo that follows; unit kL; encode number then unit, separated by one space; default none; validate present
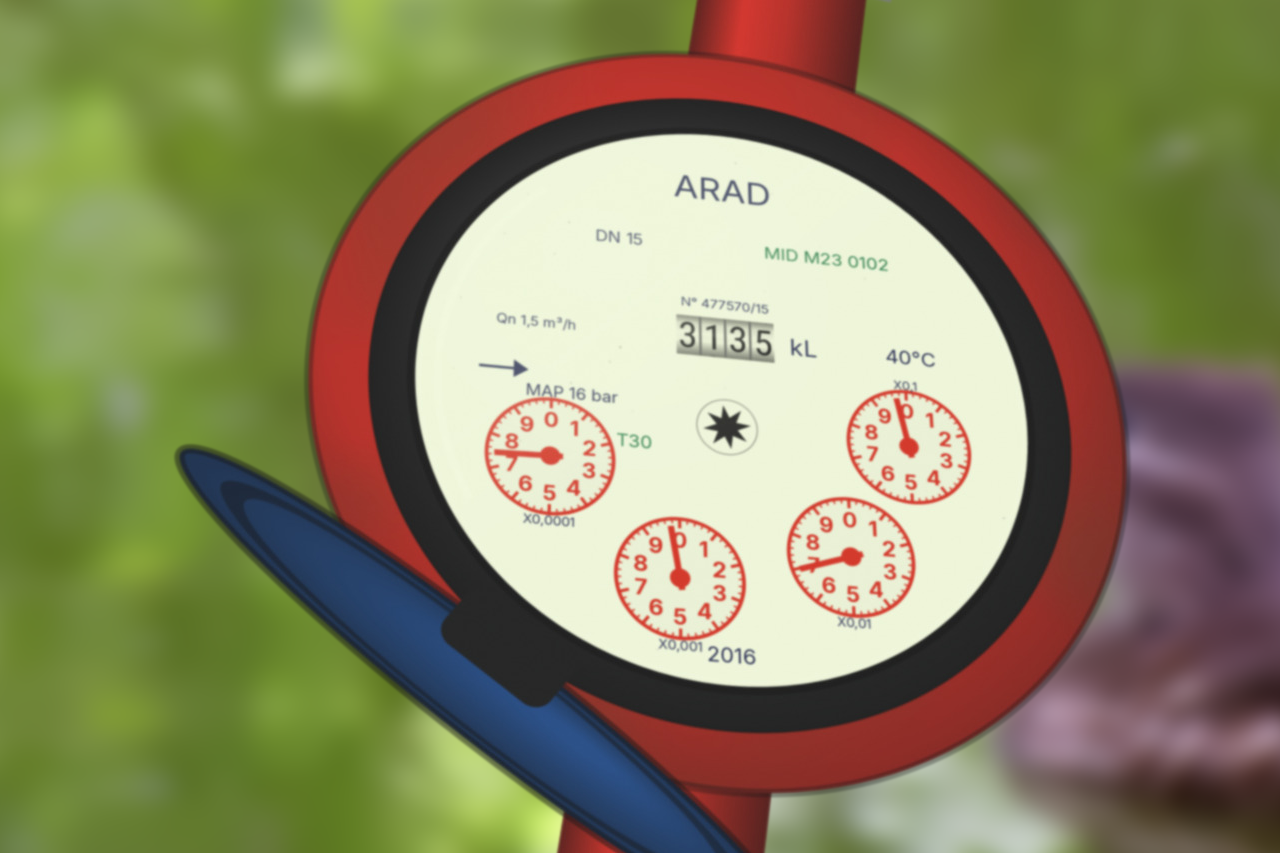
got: 3134.9697 kL
